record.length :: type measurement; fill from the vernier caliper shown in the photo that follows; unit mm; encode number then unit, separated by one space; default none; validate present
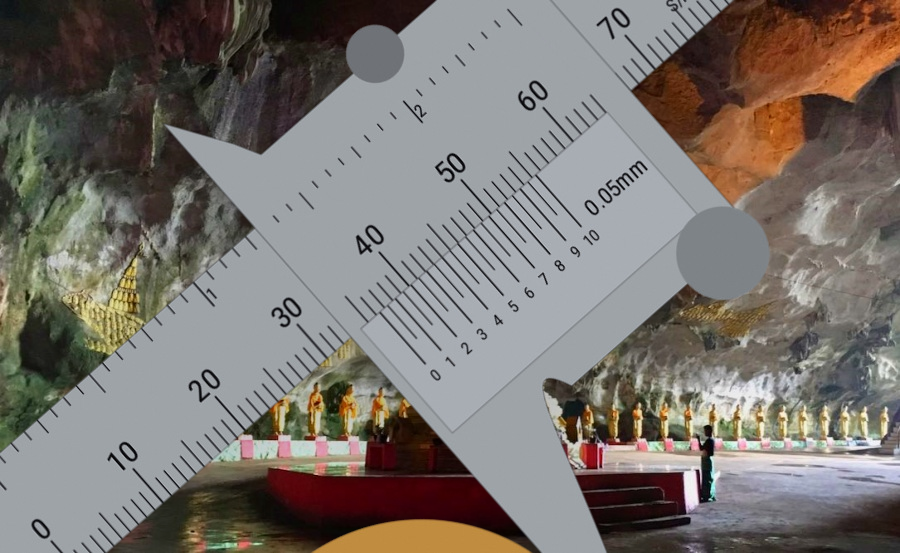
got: 36.4 mm
